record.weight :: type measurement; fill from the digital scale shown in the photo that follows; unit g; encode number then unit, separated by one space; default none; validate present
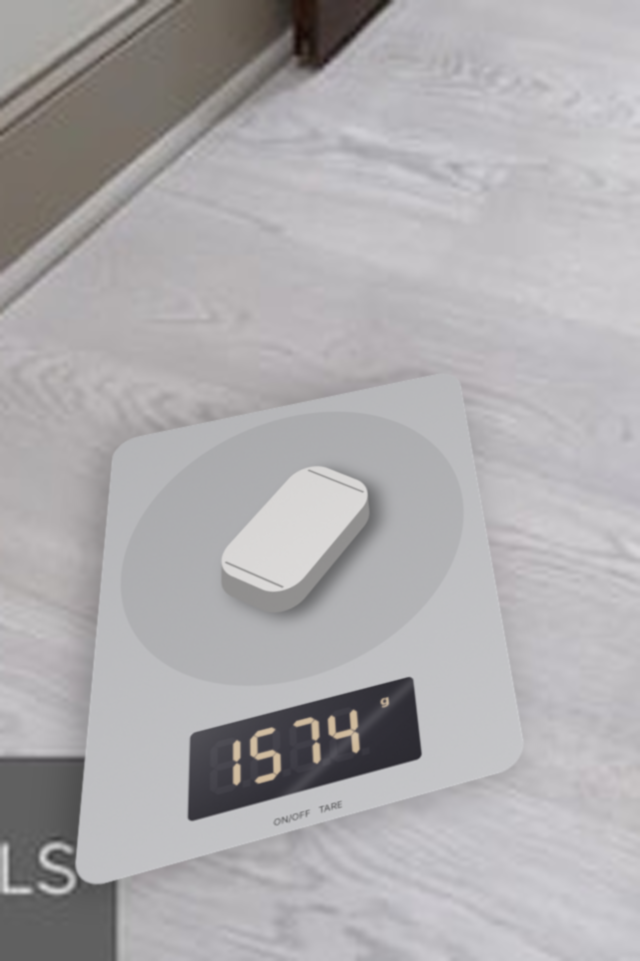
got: 1574 g
